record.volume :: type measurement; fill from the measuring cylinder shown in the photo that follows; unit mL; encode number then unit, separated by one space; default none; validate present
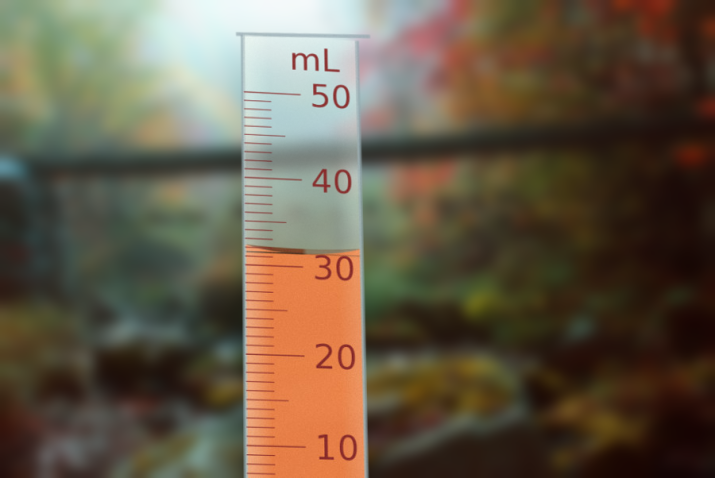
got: 31.5 mL
